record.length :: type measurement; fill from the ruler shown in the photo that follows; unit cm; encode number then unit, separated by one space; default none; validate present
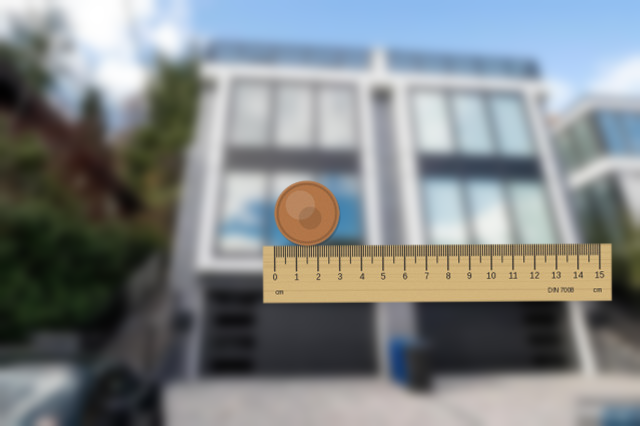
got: 3 cm
